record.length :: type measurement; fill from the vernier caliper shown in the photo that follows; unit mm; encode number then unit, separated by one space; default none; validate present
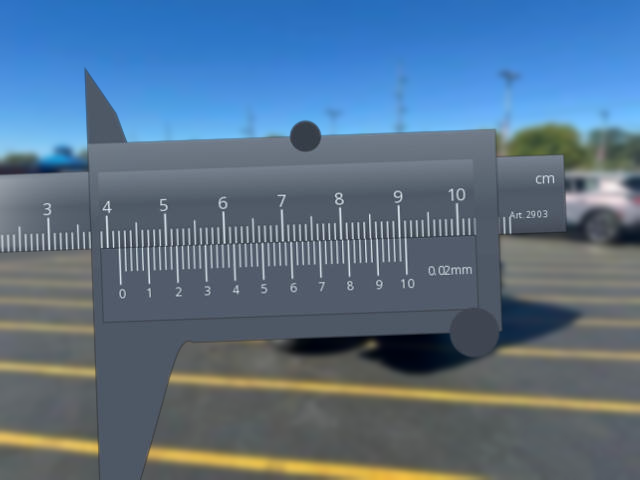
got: 42.0 mm
